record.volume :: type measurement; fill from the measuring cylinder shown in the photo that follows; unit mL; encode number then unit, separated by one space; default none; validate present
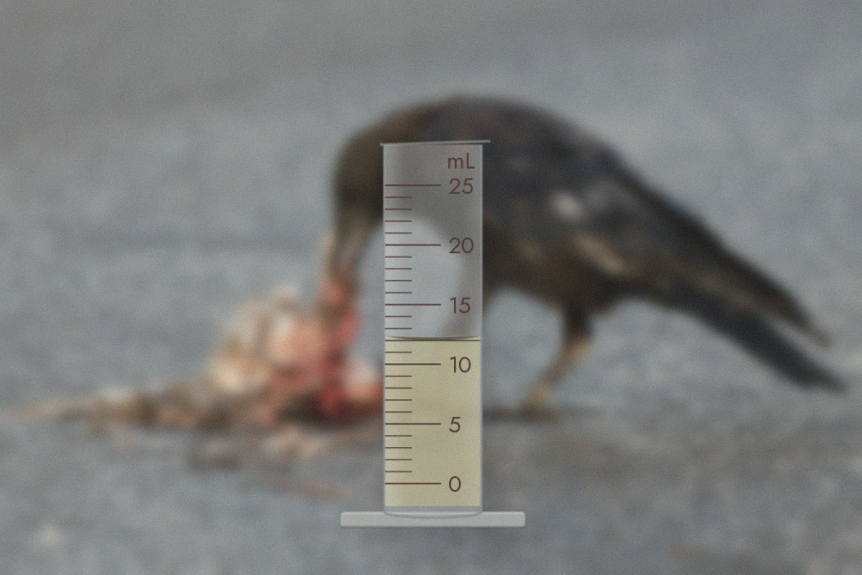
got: 12 mL
